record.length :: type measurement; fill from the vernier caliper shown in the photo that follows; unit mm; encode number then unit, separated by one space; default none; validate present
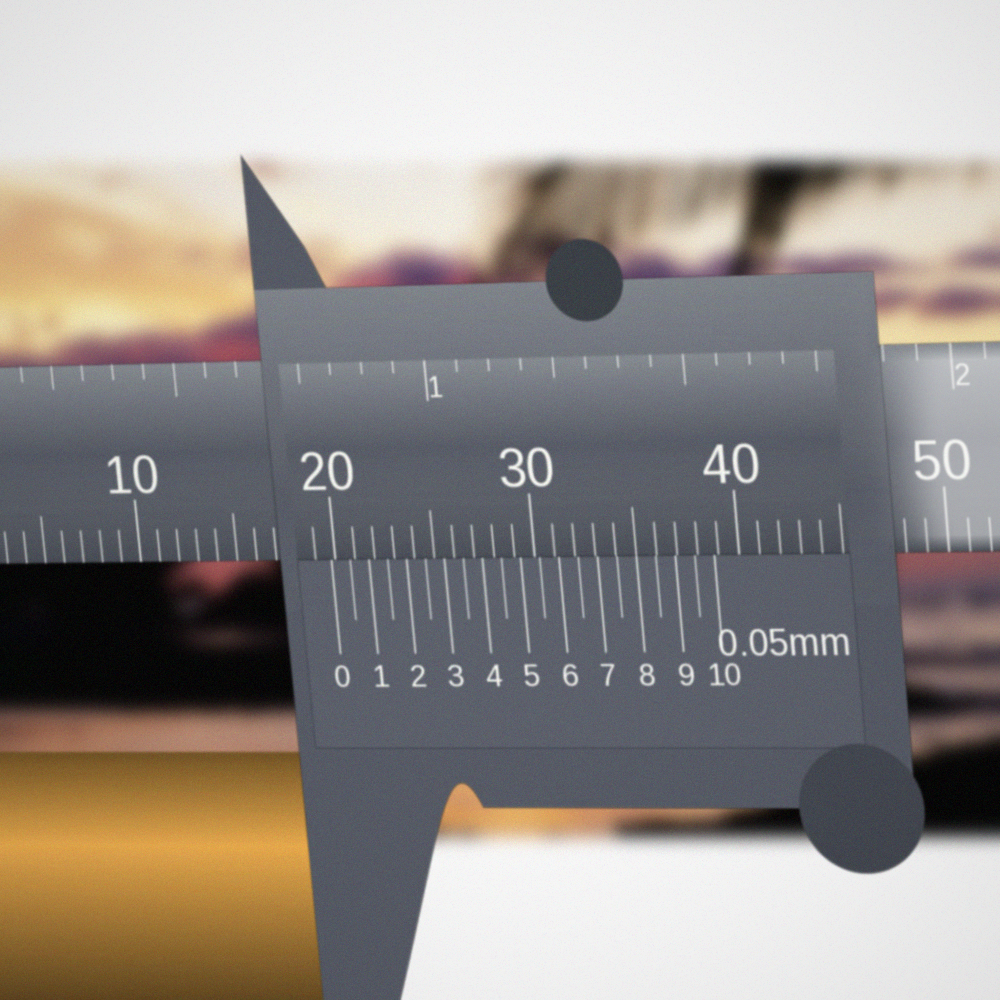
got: 19.8 mm
